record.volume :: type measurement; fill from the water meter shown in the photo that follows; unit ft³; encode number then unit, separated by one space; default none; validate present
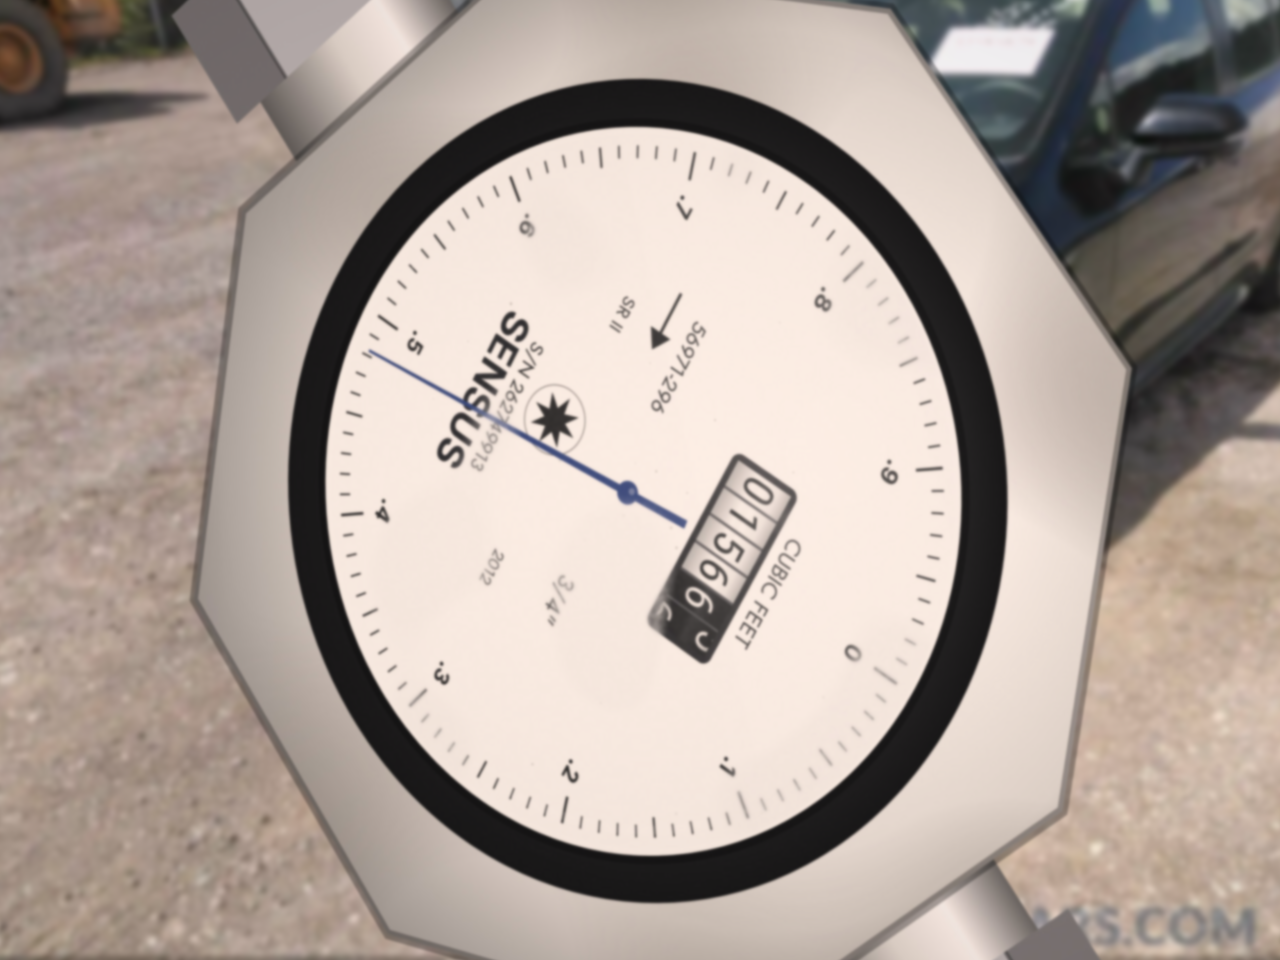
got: 15665.48 ft³
